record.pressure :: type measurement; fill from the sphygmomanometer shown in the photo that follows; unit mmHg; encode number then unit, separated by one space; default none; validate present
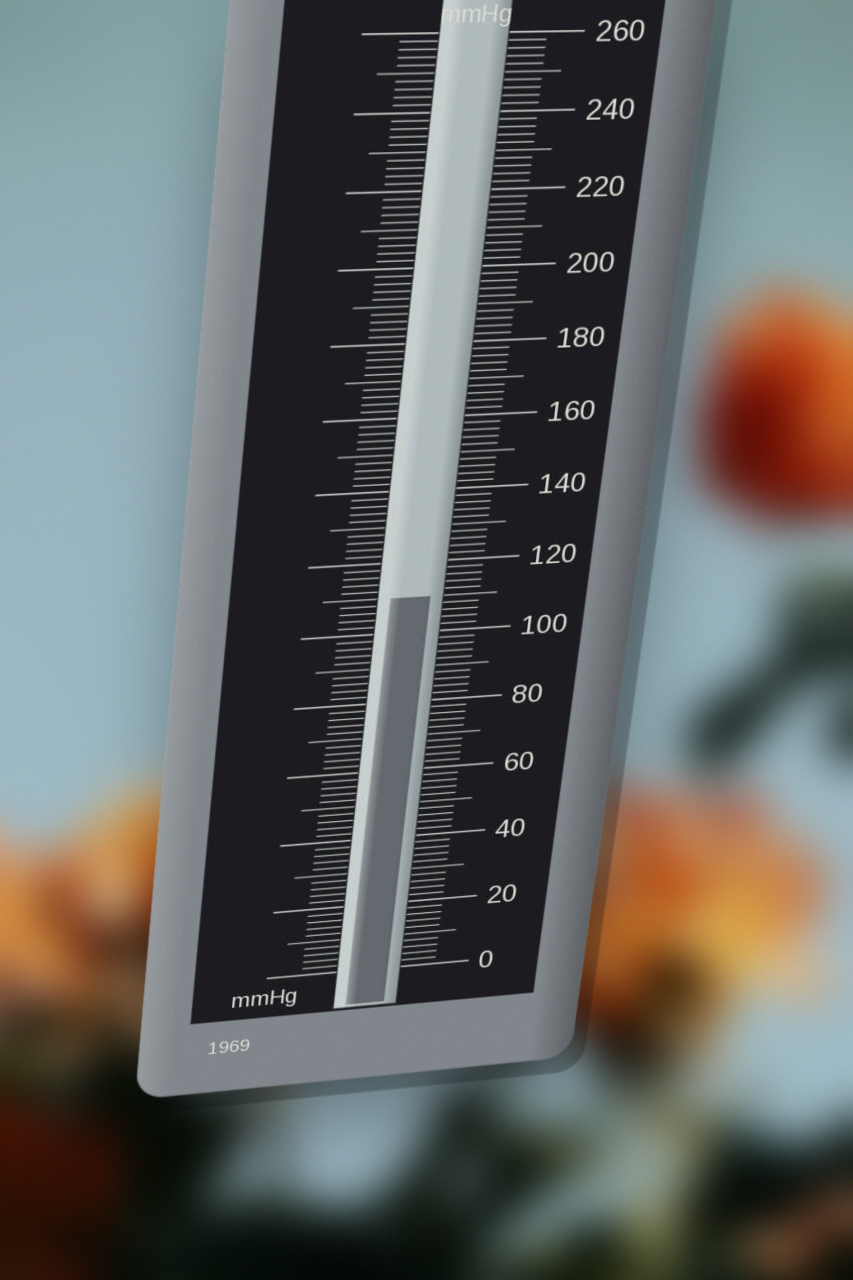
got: 110 mmHg
